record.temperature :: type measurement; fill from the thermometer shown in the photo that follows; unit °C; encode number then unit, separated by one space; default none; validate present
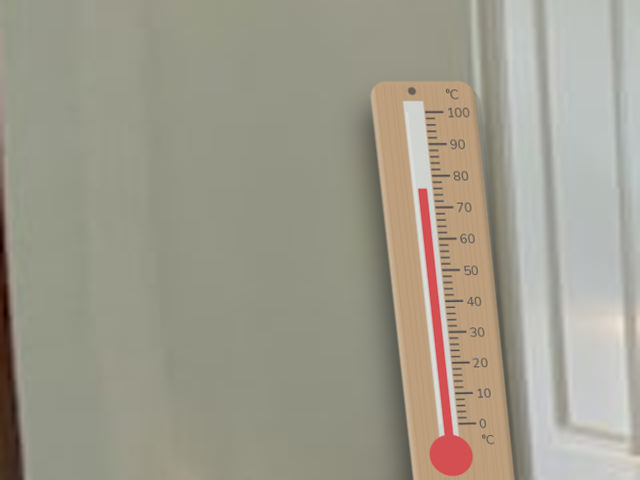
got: 76 °C
